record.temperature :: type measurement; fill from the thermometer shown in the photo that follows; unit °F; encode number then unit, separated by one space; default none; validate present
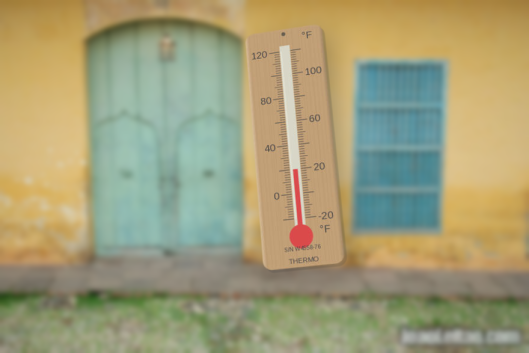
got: 20 °F
